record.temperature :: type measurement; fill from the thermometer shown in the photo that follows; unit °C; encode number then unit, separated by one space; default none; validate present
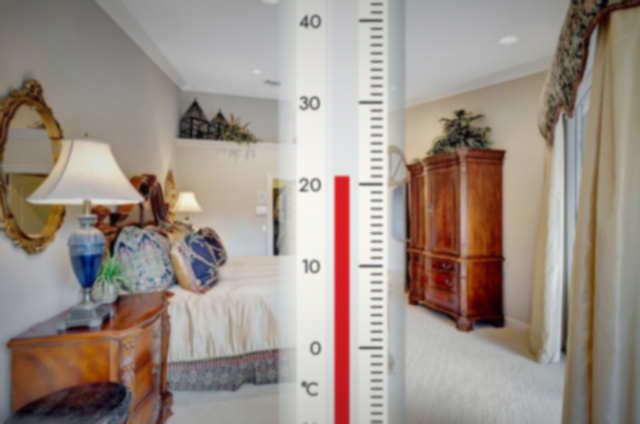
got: 21 °C
